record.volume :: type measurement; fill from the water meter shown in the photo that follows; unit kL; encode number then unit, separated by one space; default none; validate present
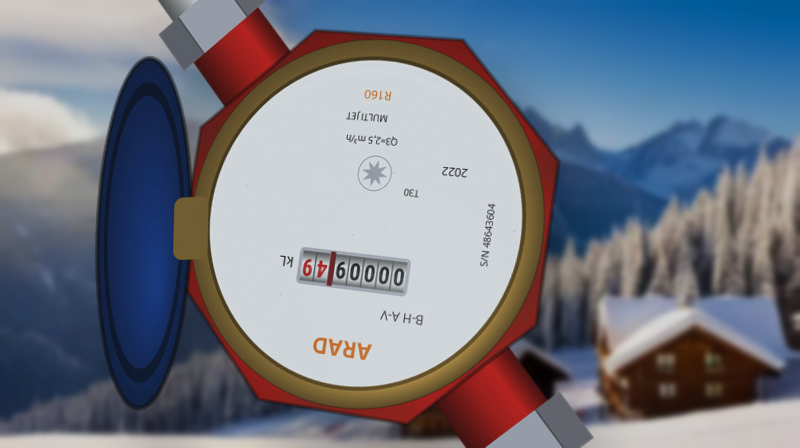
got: 9.49 kL
